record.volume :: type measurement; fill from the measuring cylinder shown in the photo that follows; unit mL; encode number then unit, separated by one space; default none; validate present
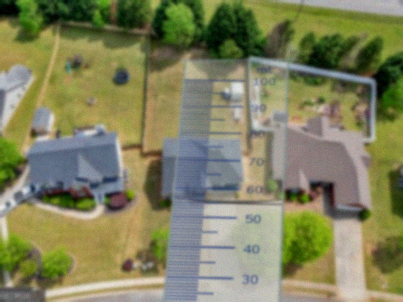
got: 55 mL
